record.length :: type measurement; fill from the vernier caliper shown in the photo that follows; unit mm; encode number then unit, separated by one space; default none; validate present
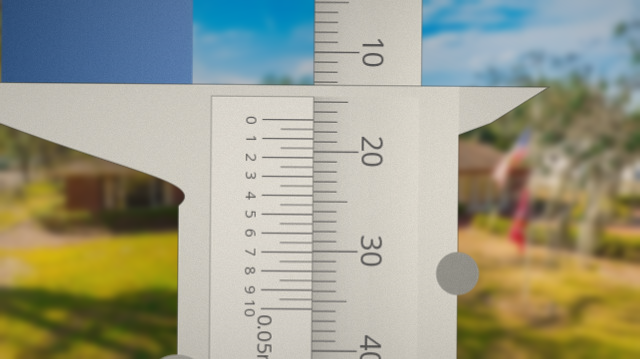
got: 16.8 mm
